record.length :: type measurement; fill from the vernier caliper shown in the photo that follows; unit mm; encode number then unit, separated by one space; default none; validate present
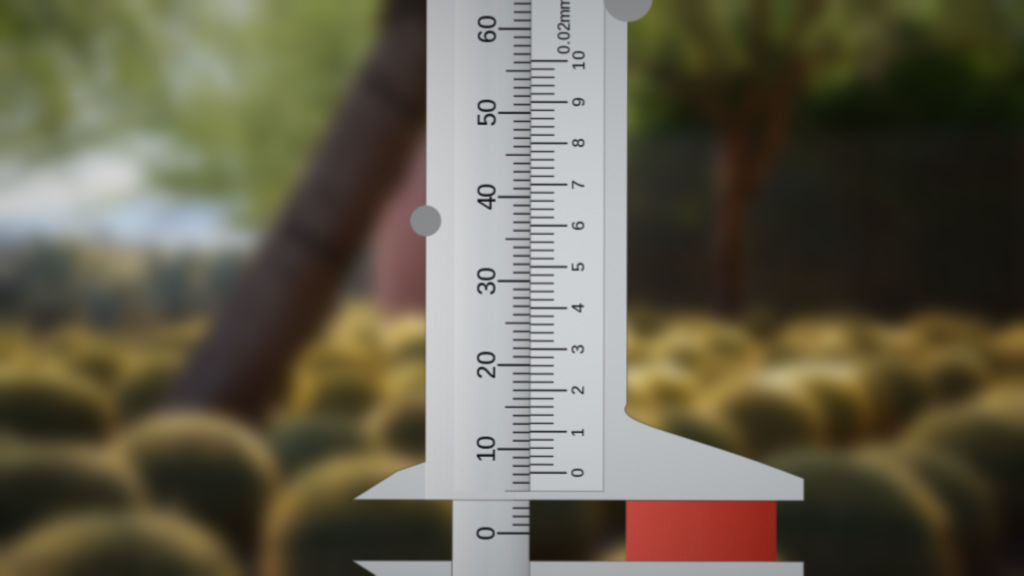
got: 7.2 mm
